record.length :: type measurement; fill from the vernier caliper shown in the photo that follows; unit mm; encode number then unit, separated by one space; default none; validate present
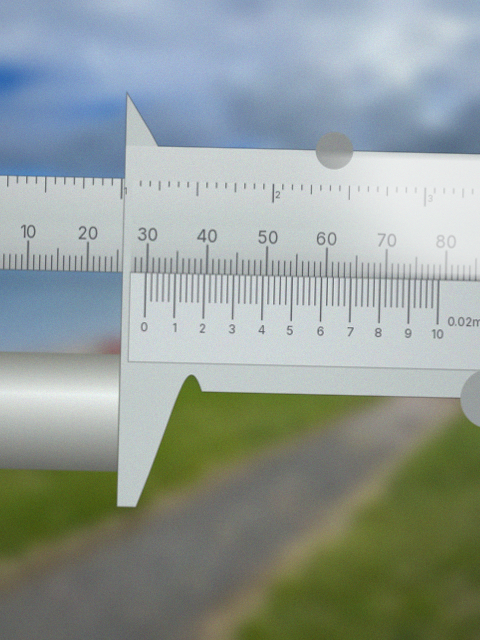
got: 29.8 mm
